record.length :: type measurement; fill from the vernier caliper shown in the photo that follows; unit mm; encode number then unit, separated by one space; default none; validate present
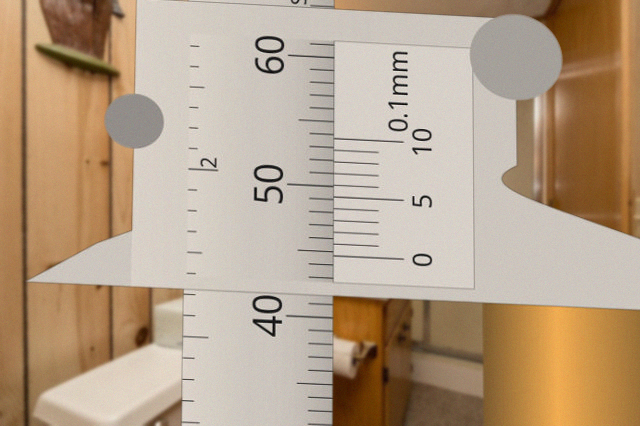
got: 44.7 mm
